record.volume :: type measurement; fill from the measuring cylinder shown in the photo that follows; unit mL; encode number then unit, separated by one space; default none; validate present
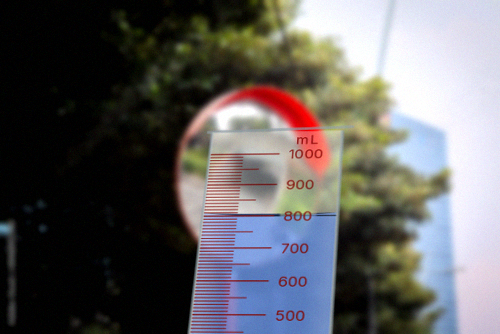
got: 800 mL
